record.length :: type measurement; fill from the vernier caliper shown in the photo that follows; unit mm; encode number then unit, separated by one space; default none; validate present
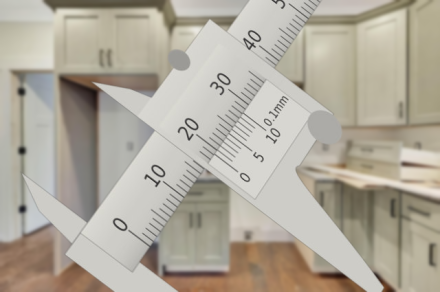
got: 19.2 mm
